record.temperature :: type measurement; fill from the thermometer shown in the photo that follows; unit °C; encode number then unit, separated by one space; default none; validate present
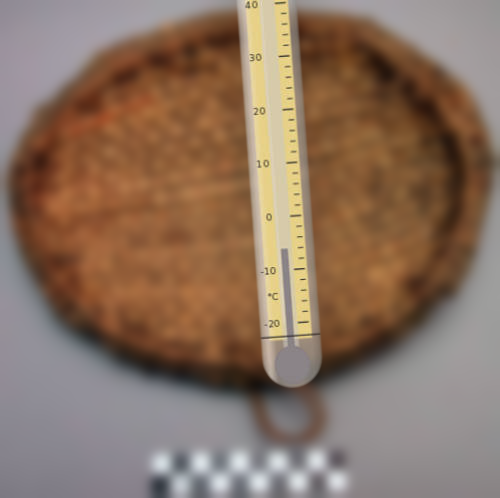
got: -6 °C
